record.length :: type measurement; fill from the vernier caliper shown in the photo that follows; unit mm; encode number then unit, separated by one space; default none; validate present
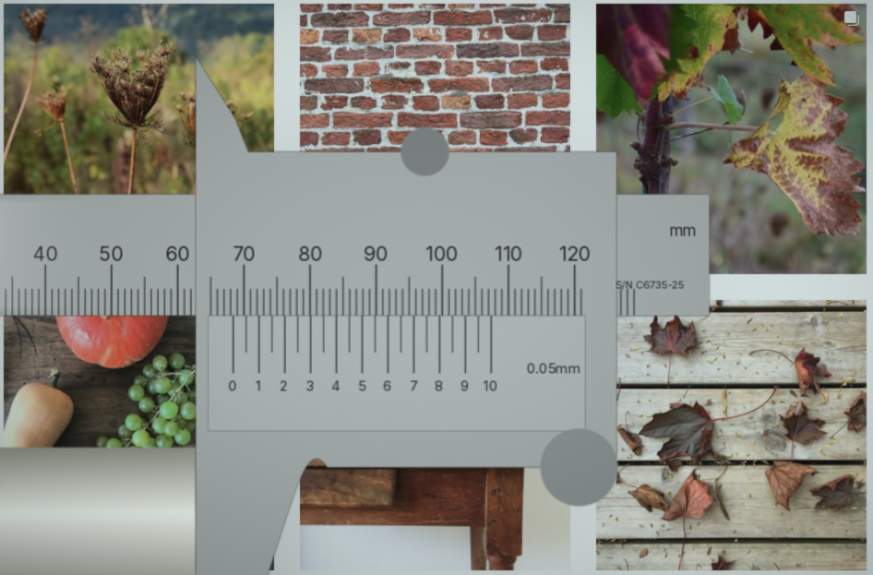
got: 68.4 mm
